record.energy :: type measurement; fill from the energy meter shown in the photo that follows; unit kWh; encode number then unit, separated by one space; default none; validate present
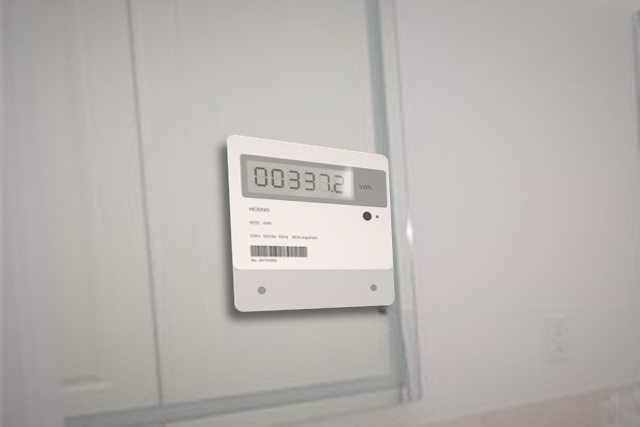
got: 337.2 kWh
